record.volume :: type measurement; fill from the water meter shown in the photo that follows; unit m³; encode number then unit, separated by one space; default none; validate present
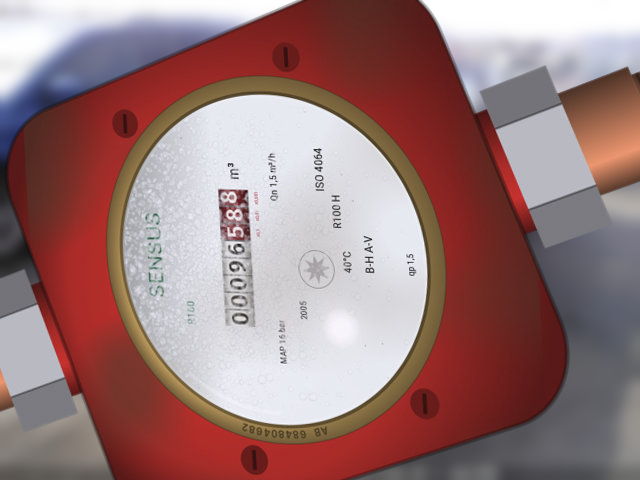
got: 96.588 m³
